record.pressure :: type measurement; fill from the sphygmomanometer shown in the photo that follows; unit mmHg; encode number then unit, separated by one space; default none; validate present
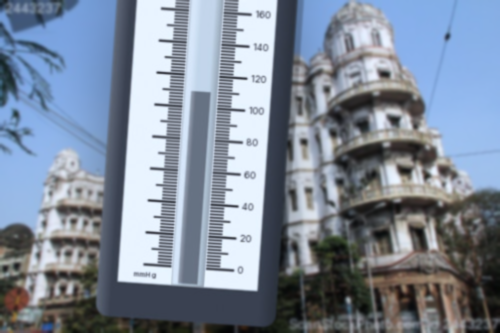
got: 110 mmHg
